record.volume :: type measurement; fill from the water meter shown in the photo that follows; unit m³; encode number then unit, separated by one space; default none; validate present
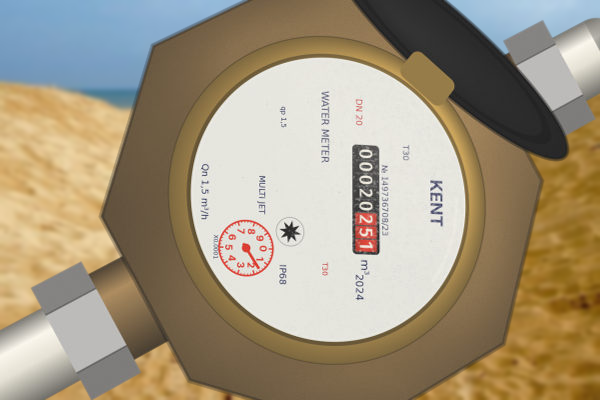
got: 20.2511 m³
